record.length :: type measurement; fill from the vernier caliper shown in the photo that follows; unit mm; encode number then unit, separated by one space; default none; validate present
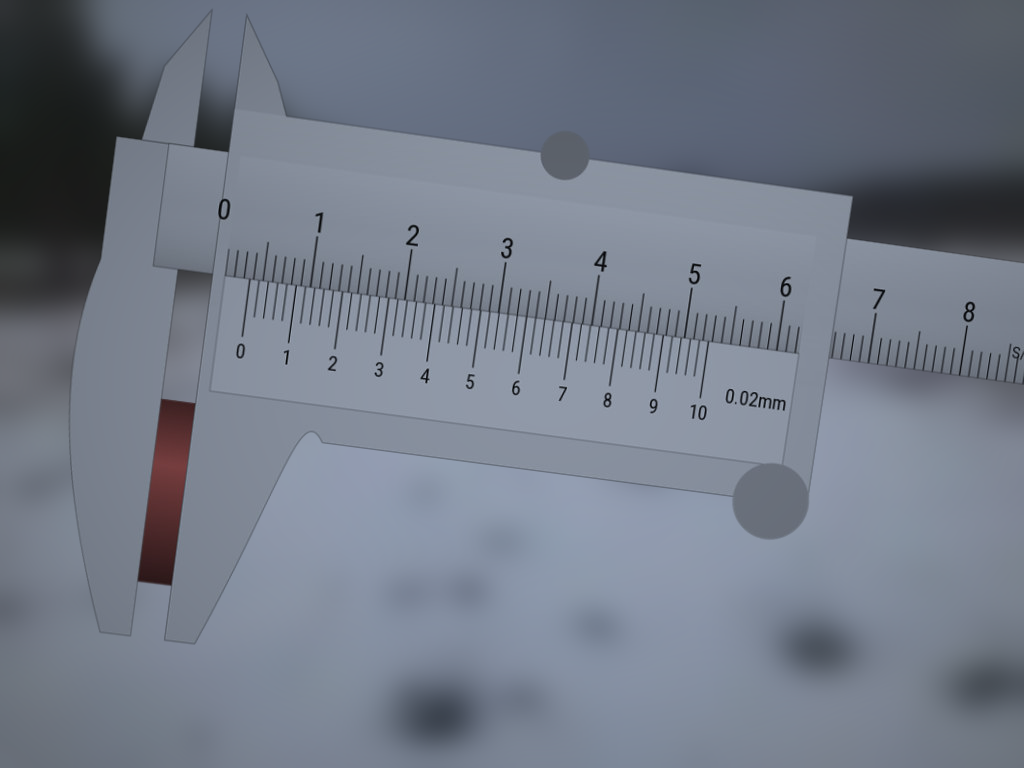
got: 3.6 mm
